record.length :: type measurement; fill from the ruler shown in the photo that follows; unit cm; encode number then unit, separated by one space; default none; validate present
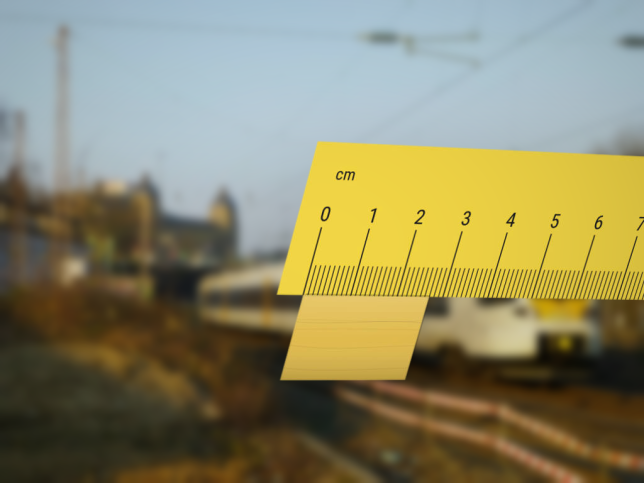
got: 2.7 cm
